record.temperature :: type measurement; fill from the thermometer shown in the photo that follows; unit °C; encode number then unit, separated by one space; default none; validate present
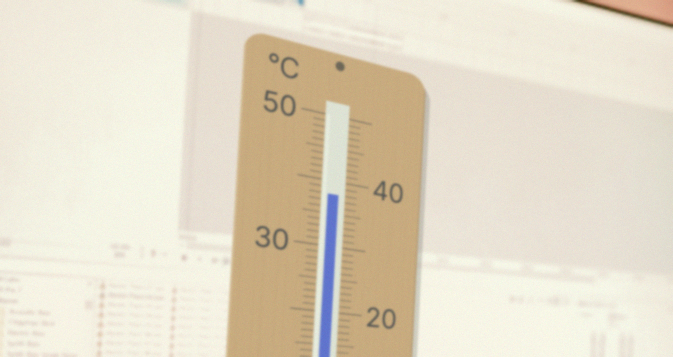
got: 38 °C
